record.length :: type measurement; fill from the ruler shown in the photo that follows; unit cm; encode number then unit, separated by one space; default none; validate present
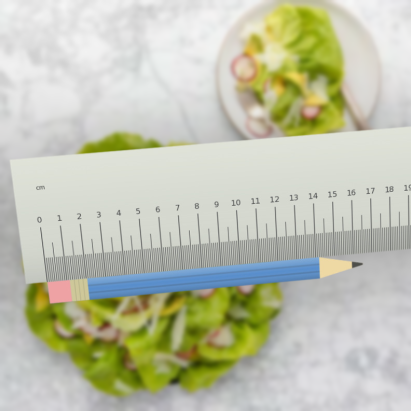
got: 16.5 cm
